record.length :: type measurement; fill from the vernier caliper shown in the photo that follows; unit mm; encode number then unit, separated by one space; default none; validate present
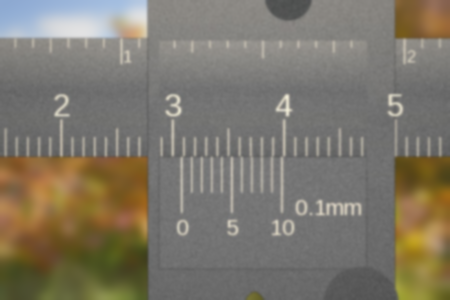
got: 30.8 mm
